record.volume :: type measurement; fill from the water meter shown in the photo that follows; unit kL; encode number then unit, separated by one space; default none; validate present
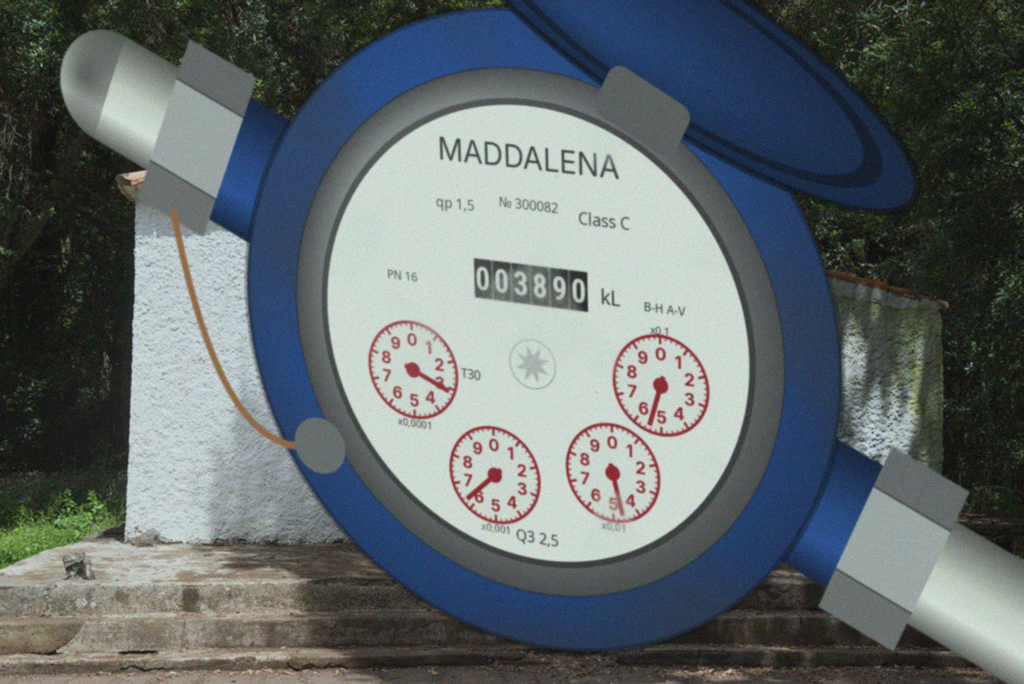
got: 3890.5463 kL
